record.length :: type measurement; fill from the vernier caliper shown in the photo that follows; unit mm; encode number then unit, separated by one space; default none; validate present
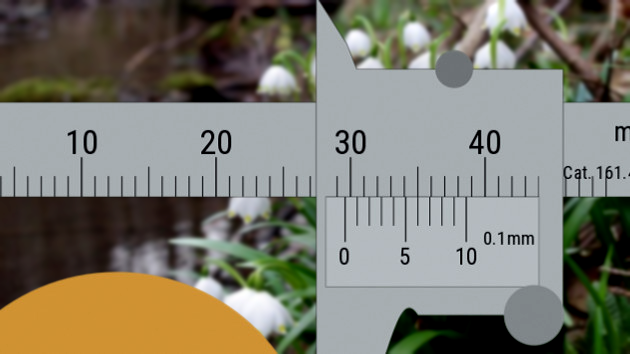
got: 29.6 mm
